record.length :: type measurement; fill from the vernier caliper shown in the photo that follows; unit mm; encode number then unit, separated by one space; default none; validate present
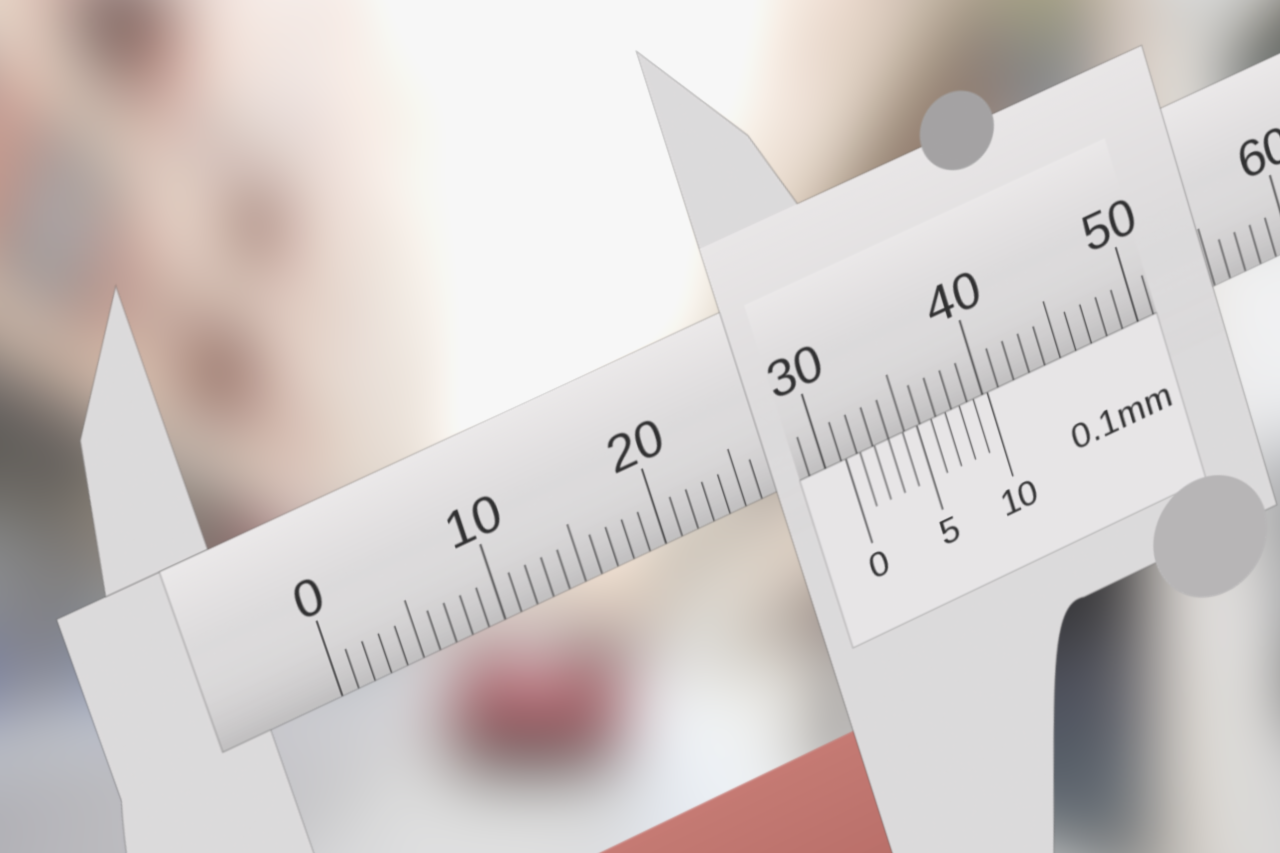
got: 31.3 mm
